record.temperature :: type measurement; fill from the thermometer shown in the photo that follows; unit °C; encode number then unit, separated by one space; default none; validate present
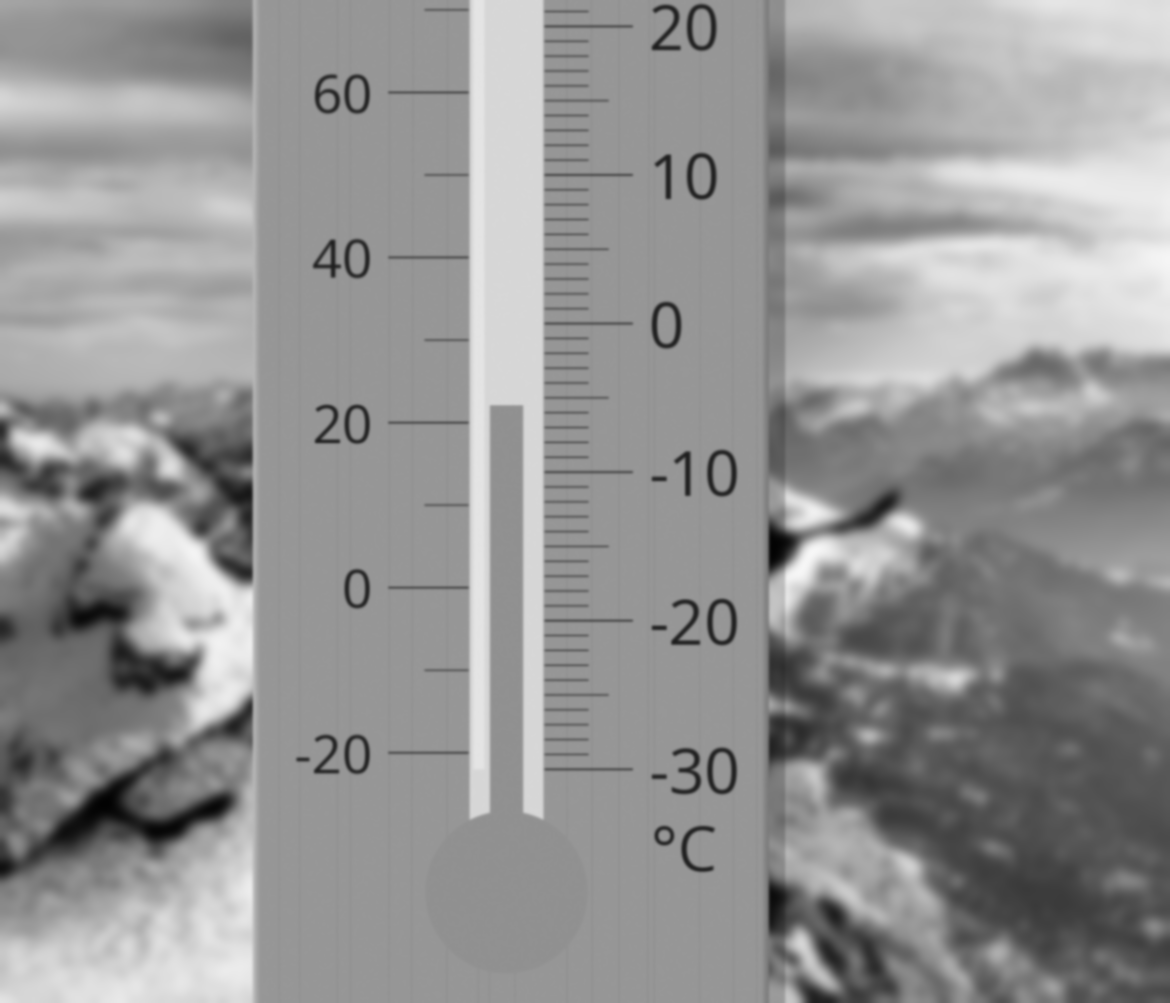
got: -5.5 °C
